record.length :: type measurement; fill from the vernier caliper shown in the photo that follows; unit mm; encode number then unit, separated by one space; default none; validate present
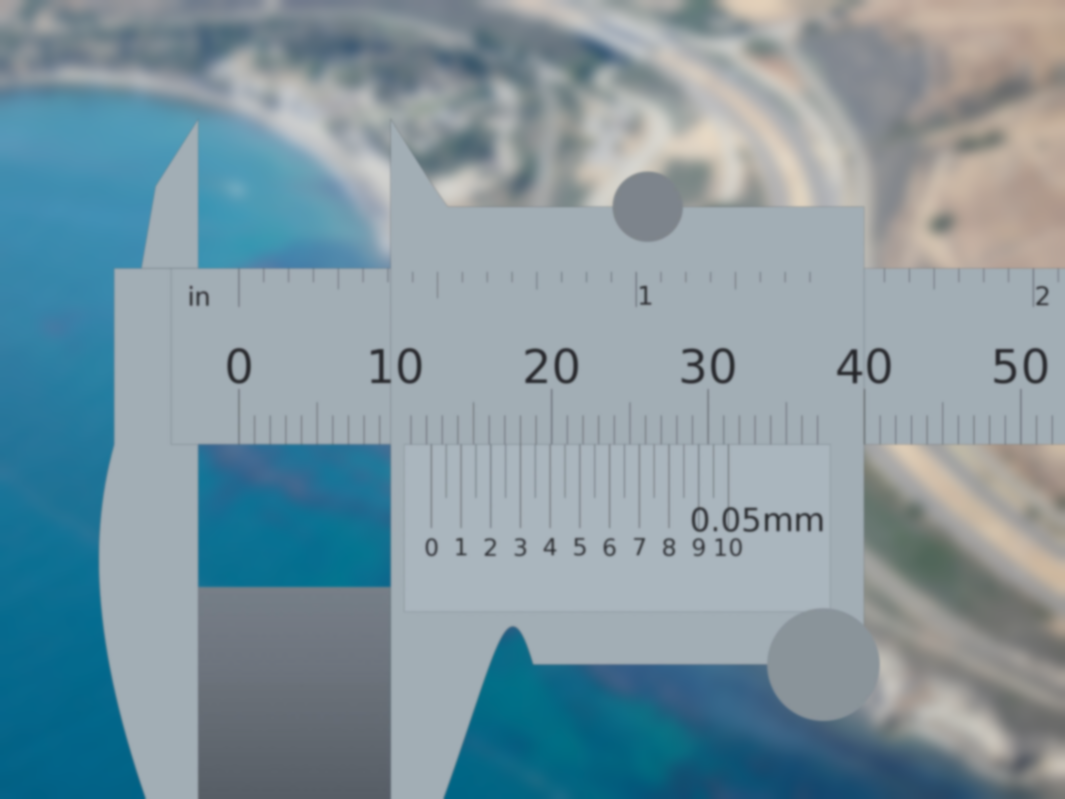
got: 12.3 mm
